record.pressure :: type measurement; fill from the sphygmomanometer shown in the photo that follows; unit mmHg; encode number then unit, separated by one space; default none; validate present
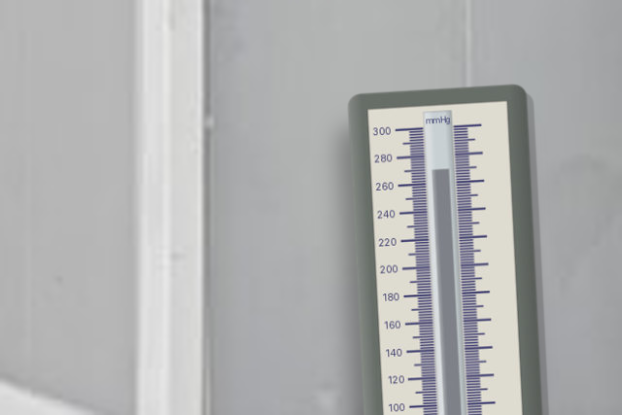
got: 270 mmHg
